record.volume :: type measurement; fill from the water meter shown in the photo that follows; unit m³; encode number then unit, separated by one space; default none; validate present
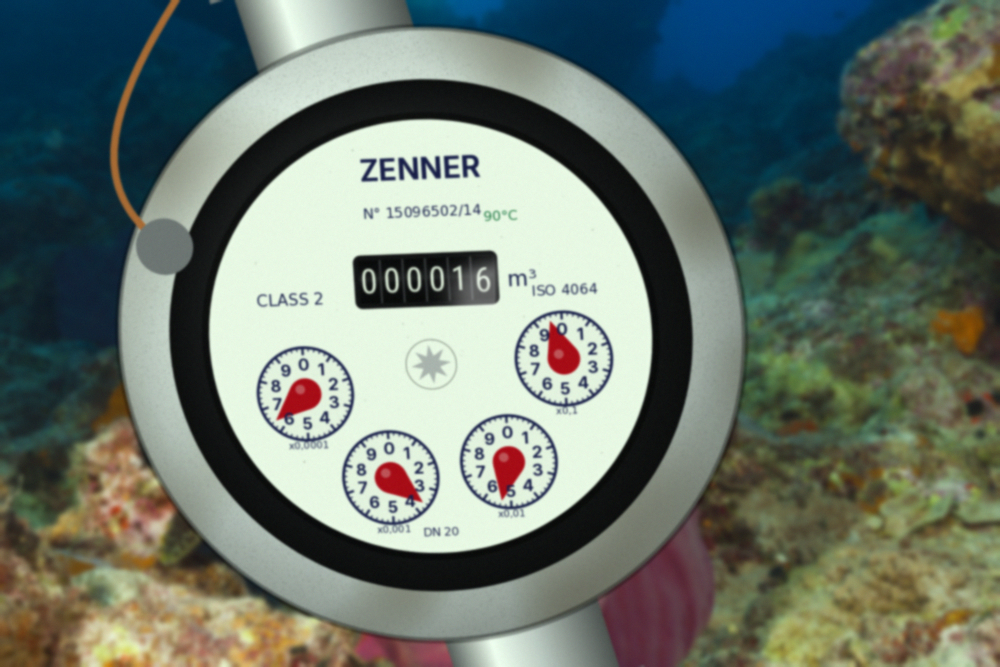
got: 15.9536 m³
